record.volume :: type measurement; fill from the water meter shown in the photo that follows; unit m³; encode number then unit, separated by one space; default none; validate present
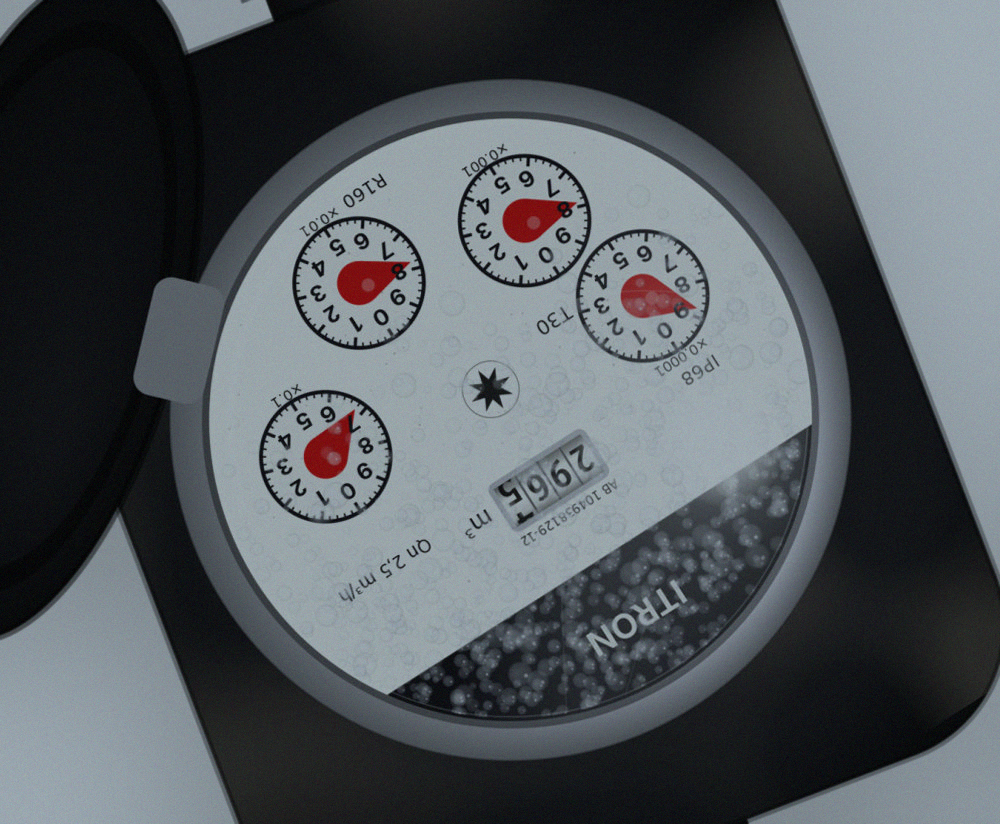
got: 2964.6778 m³
